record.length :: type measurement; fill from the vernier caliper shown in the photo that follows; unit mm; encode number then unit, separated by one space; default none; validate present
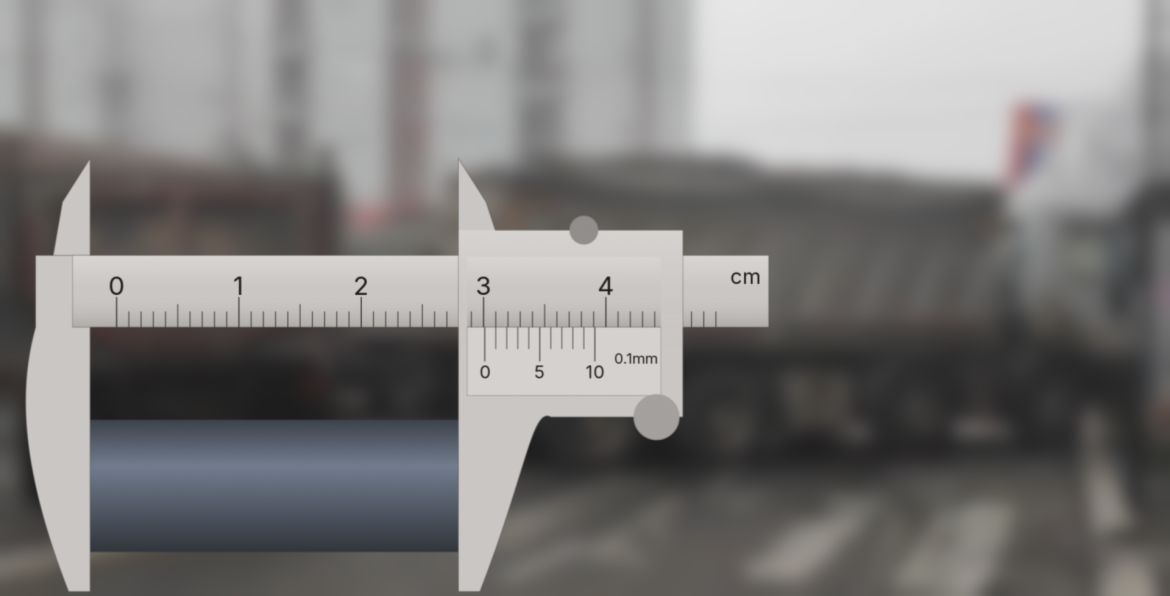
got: 30.1 mm
